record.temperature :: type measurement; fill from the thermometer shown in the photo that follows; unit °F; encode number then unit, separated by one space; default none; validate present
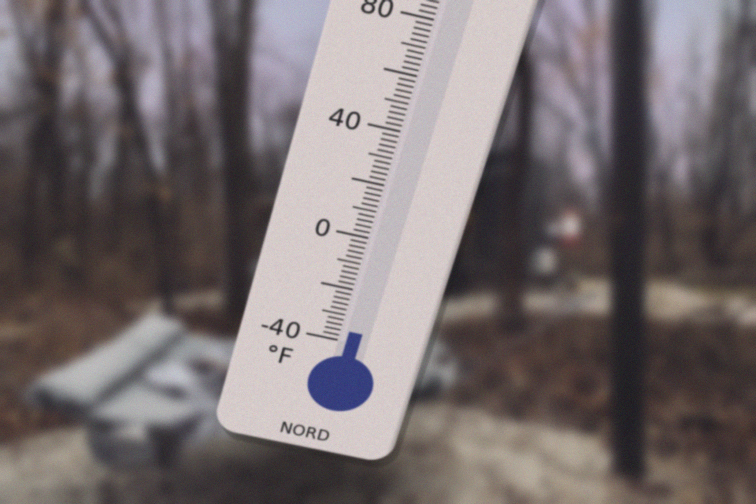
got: -36 °F
